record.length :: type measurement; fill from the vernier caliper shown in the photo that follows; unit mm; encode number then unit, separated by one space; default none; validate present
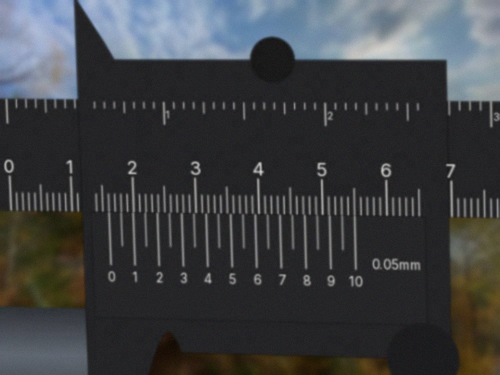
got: 16.0 mm
